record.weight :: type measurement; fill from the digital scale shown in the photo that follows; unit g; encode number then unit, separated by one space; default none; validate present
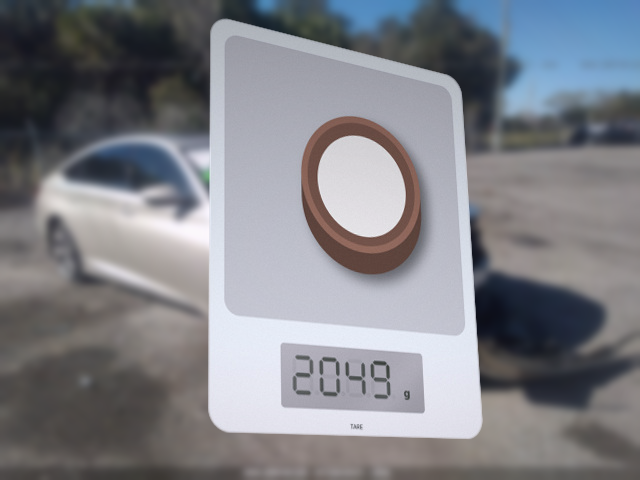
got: 2049 g
